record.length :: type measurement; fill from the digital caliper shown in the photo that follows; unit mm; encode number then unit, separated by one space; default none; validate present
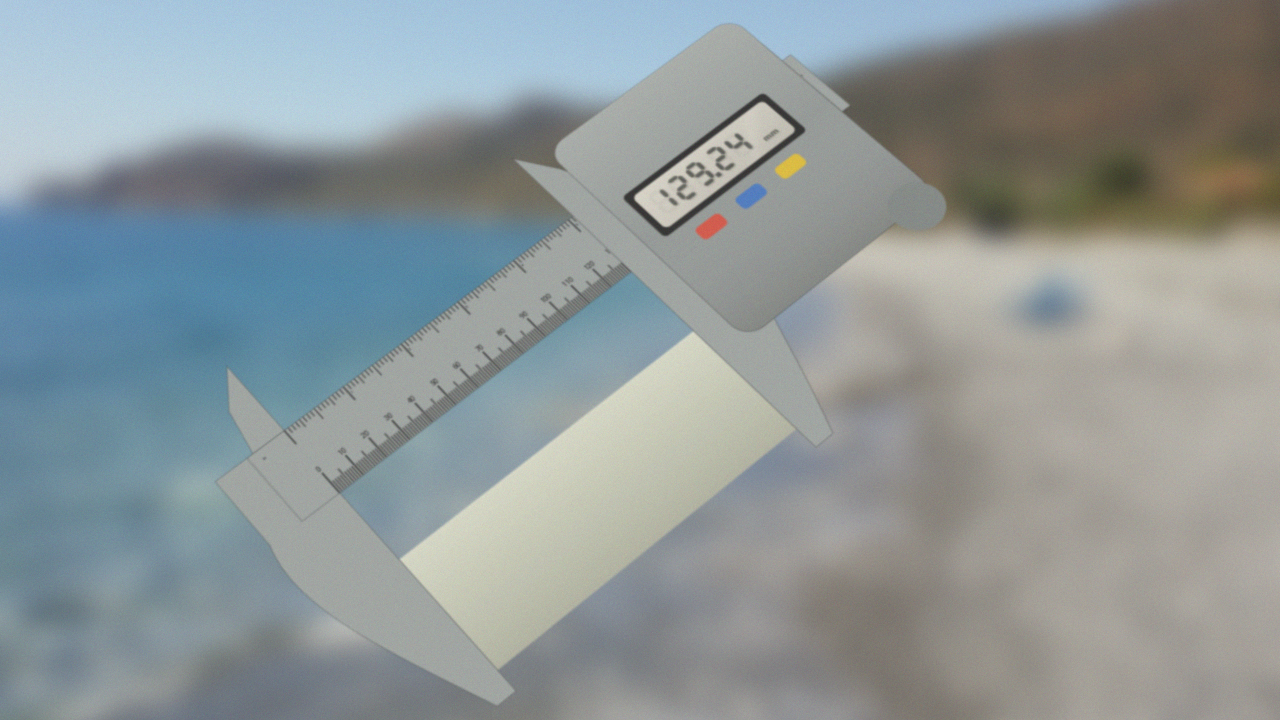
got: 129.24 mm
